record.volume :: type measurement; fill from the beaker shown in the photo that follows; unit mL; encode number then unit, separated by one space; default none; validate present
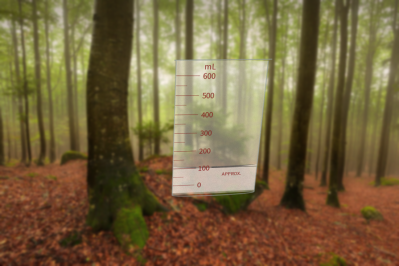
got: 100 mL
